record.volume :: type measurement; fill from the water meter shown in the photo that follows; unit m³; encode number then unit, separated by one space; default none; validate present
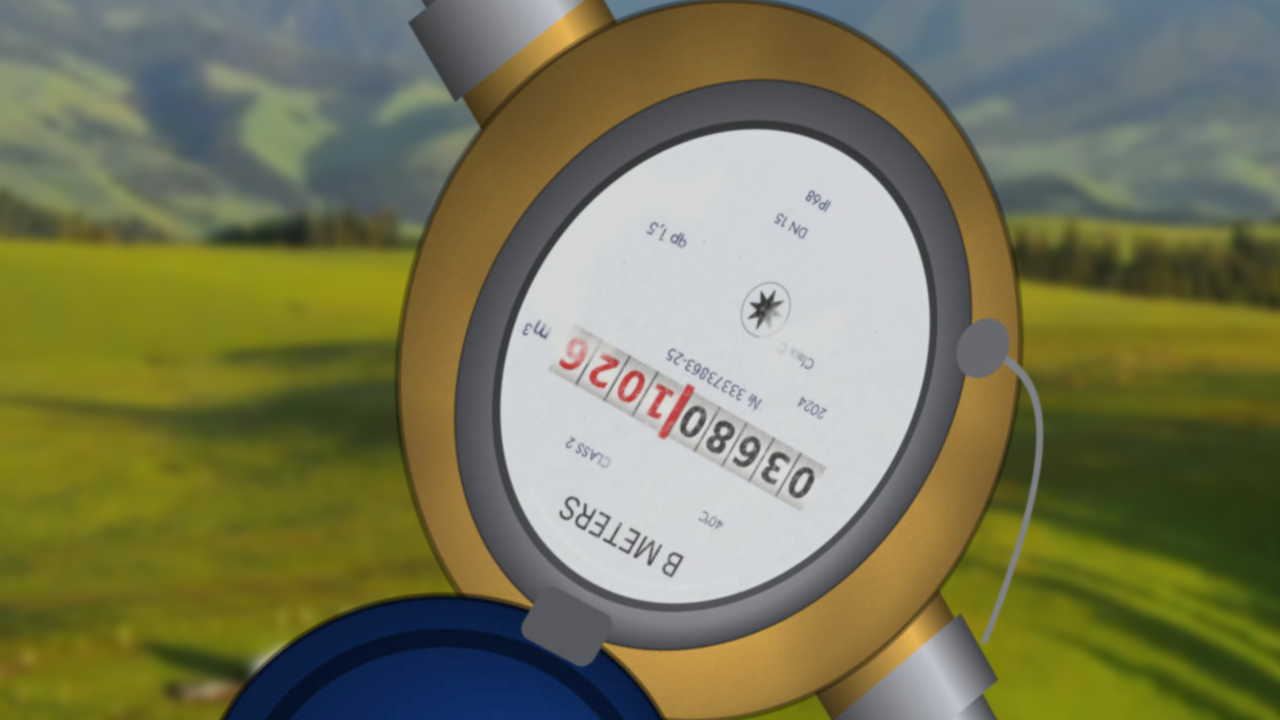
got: 3680.1026 m³
